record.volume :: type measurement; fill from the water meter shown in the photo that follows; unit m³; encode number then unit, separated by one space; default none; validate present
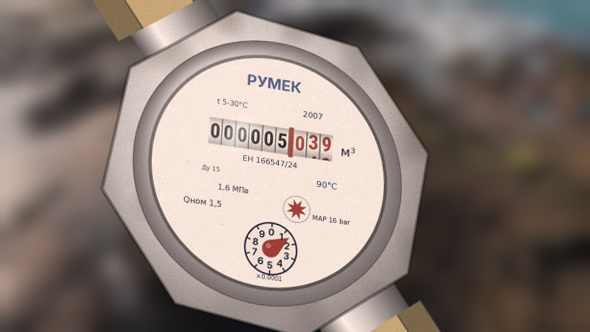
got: 5.0391 m³
